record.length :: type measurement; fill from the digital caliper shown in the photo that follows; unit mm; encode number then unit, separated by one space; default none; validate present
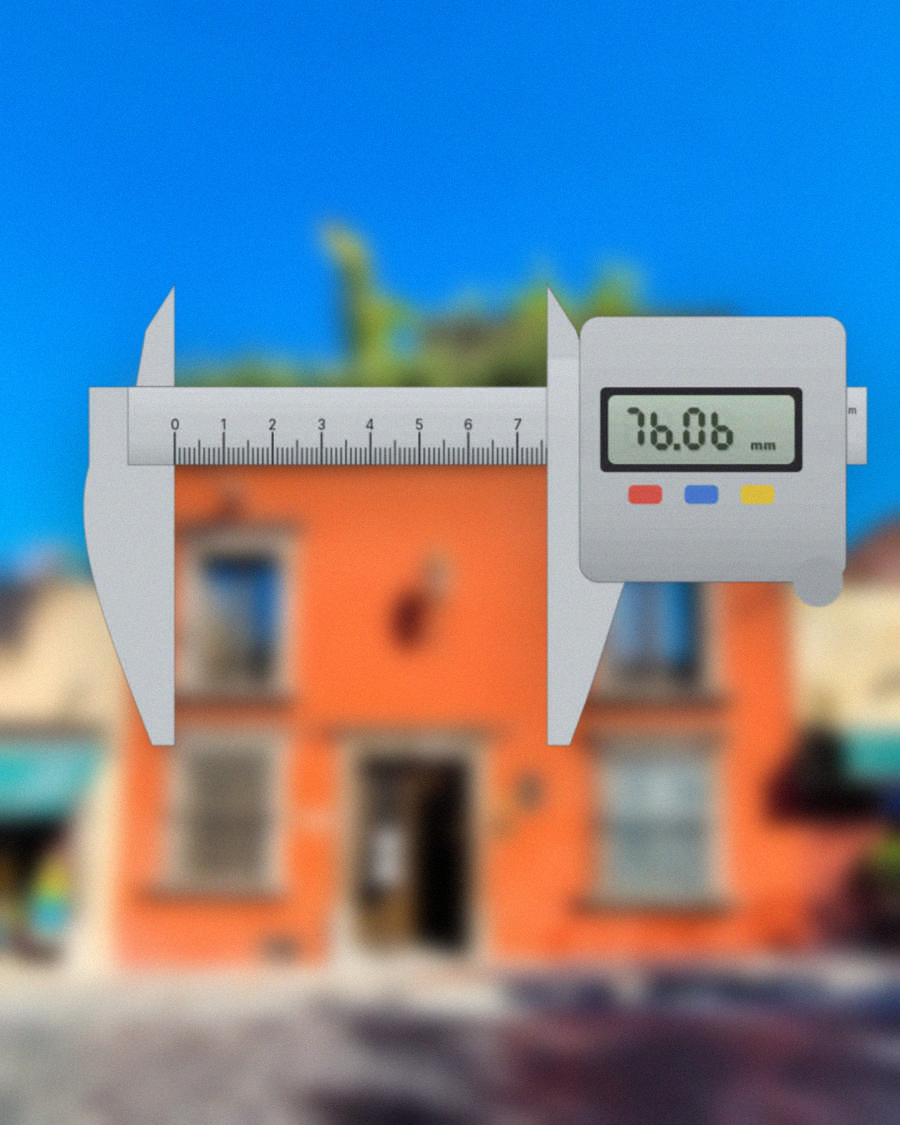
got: 76.06 mm
